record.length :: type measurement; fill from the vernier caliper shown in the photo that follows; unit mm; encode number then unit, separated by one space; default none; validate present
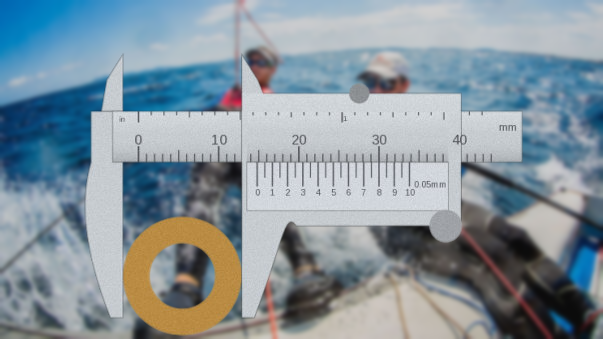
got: 14.8 mm
